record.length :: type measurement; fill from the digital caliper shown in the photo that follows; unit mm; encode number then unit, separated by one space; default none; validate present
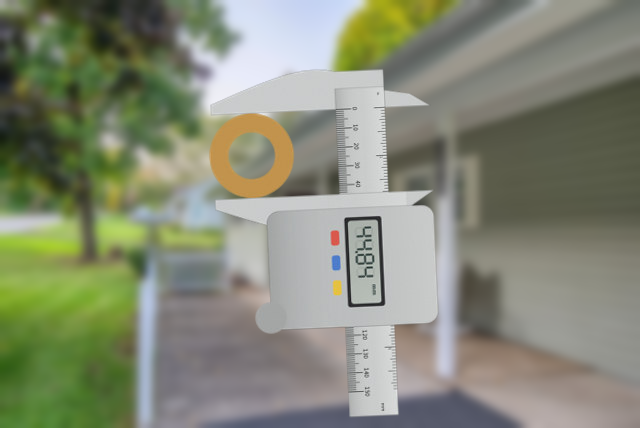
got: 44.84 mm
